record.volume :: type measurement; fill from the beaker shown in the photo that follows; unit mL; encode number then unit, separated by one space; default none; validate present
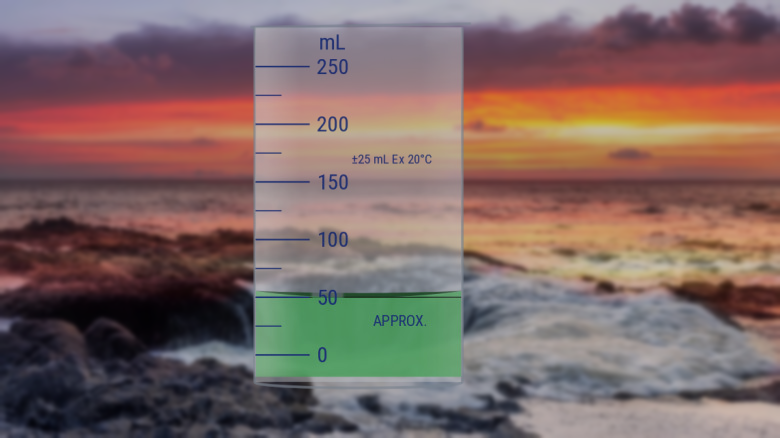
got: 50 mL
